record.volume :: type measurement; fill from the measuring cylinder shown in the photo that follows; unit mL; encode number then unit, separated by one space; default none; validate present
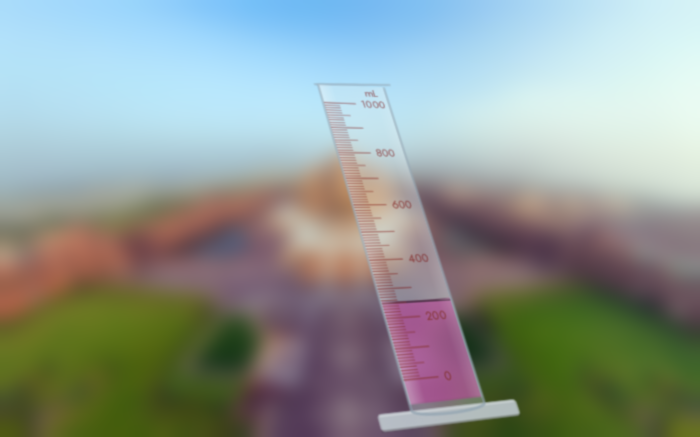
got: 250 mL
